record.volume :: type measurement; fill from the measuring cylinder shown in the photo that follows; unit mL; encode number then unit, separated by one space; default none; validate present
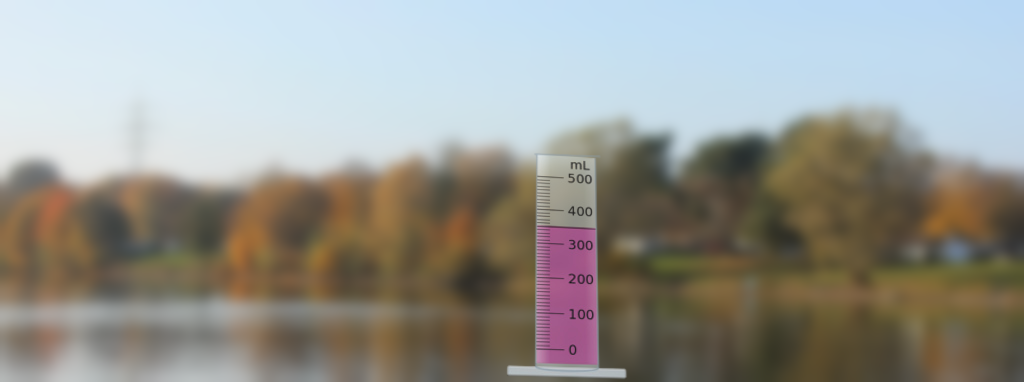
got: 350 mL
